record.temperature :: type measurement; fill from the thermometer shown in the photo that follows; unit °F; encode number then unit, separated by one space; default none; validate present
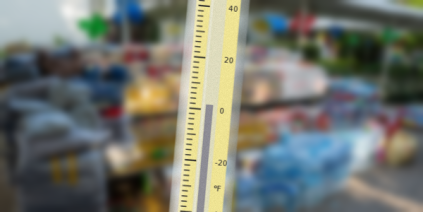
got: 2 °F
